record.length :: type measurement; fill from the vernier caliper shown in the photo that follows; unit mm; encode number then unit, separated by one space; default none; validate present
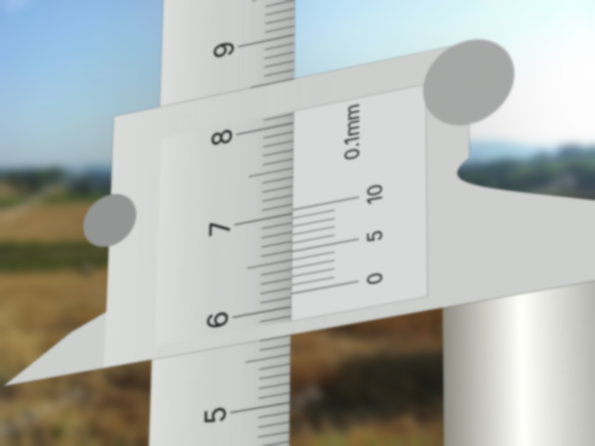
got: 61.4 mm
